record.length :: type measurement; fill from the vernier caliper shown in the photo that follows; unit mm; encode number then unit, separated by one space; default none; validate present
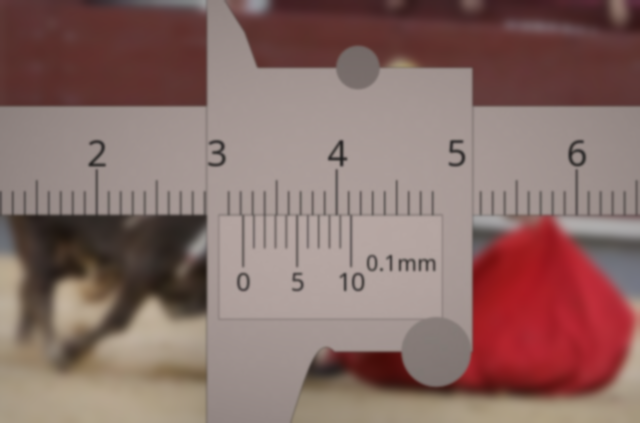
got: 32.2 mm
